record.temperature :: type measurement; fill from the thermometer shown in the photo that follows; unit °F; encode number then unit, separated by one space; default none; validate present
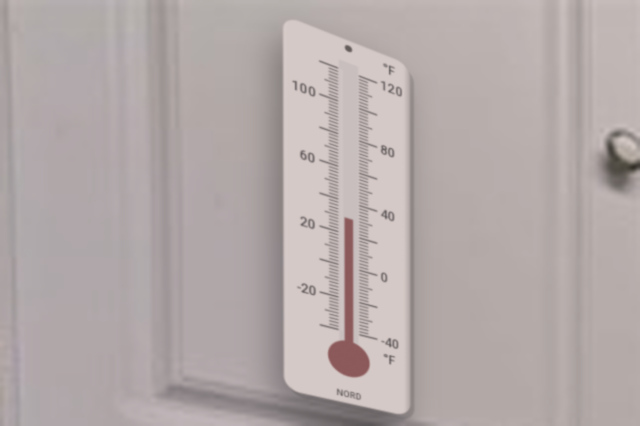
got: 30 °F
